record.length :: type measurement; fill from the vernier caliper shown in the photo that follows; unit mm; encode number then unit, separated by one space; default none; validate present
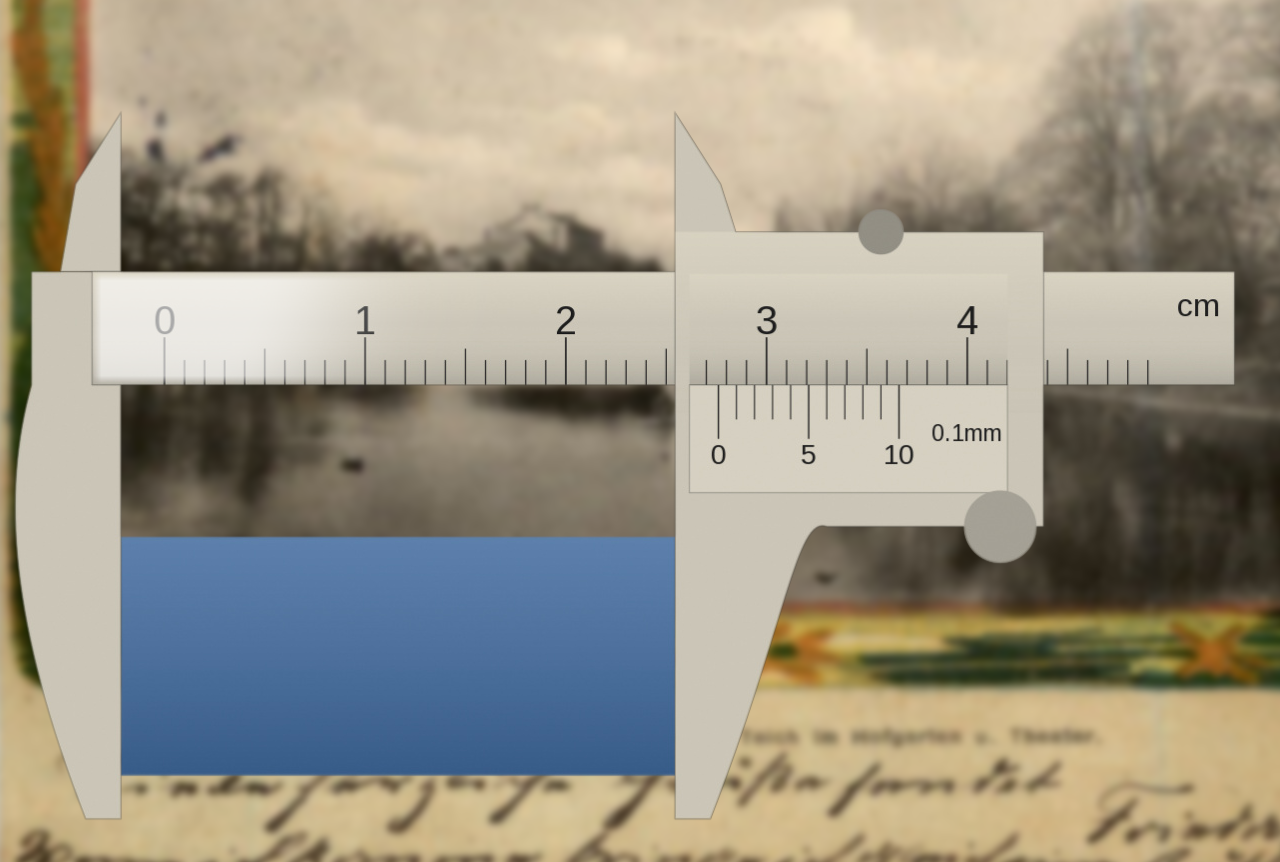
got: 27.6 mm
